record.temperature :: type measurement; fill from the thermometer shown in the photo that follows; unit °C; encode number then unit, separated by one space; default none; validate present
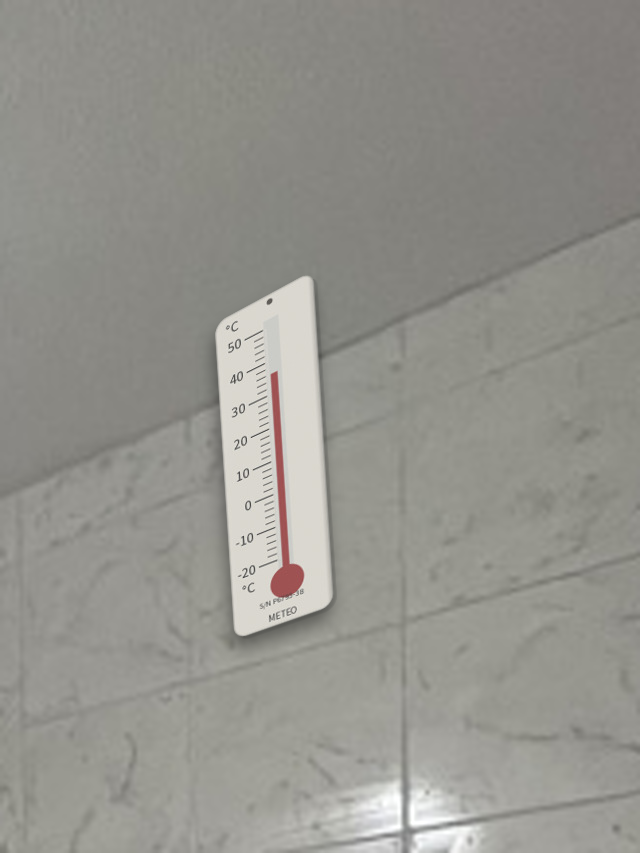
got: 36 °C
